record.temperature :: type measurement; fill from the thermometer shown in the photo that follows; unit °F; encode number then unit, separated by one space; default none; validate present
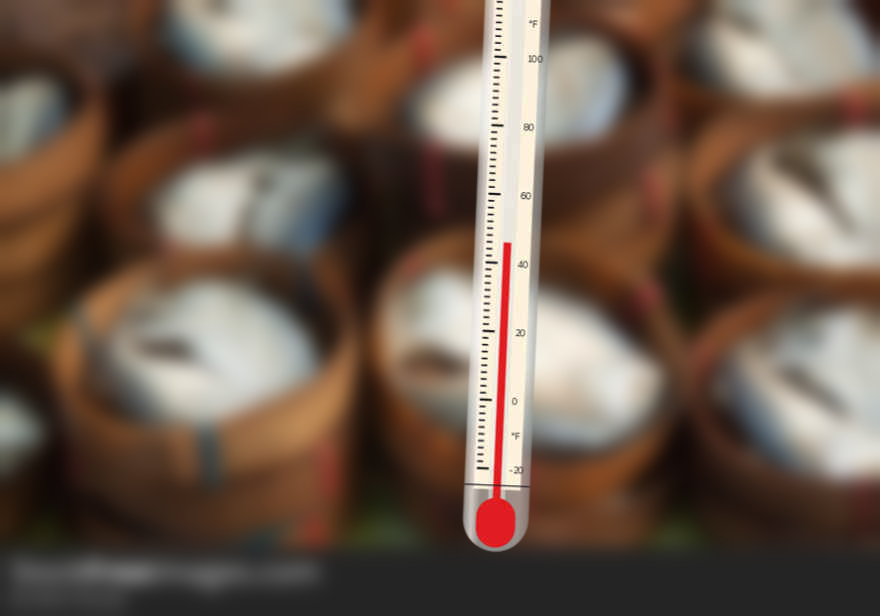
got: 46 °F
